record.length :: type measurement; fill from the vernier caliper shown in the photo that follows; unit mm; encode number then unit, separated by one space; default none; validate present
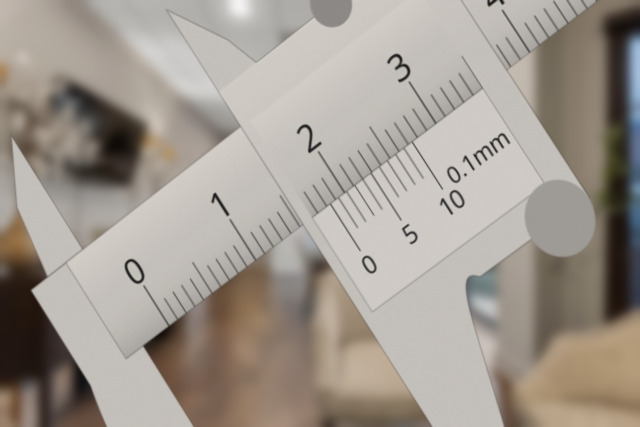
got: 18.4 mm
